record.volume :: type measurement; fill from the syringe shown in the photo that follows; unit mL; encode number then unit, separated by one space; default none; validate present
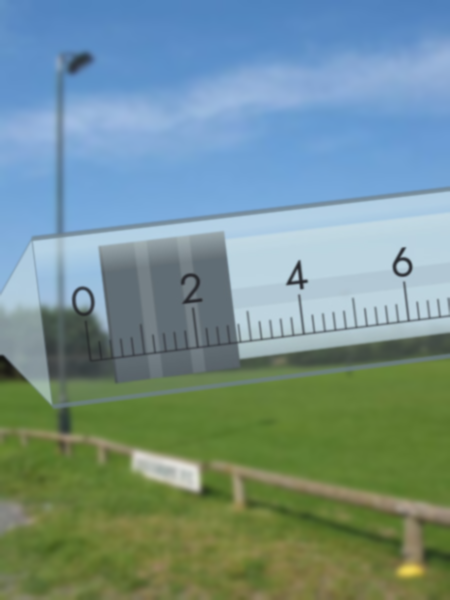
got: 0.4 mL
